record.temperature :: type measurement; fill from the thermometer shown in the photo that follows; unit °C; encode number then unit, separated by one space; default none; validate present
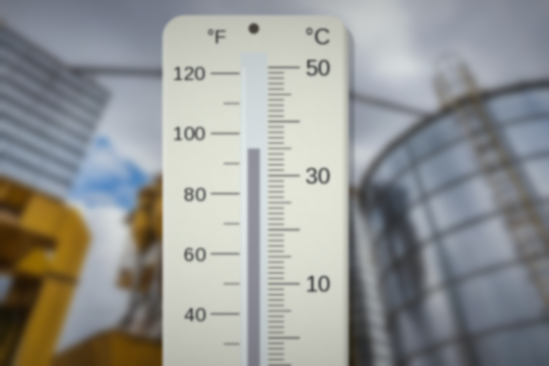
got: 35 °C
